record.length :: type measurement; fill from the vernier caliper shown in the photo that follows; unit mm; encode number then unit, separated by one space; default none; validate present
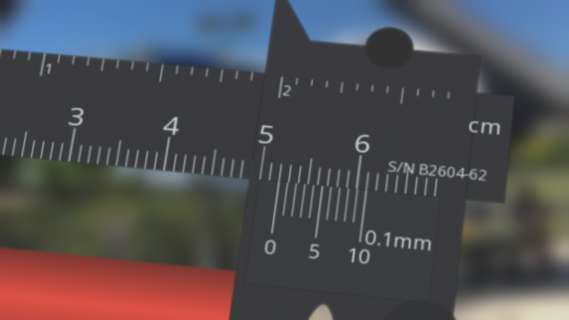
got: 52.0 mm
